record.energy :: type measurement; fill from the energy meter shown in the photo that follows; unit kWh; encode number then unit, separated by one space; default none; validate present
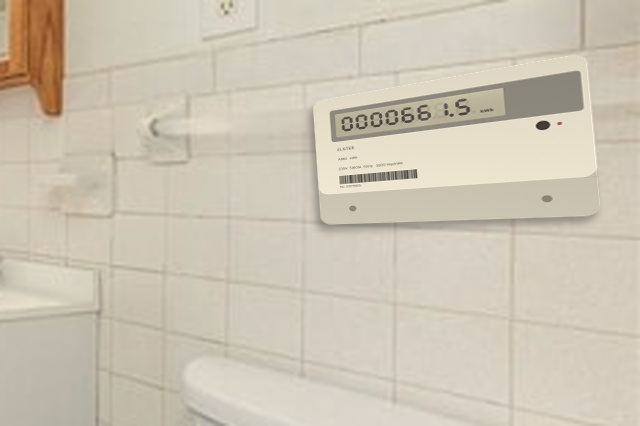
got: 661.5 kWh
